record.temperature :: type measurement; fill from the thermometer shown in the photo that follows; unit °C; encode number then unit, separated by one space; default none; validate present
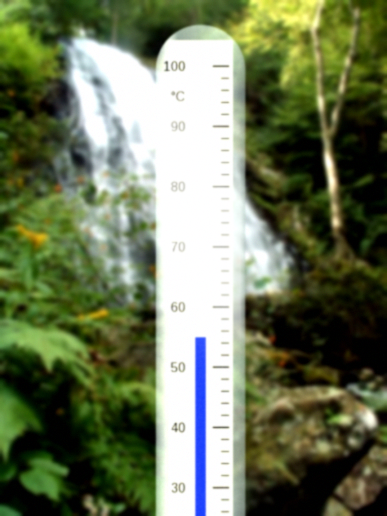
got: 55 °C
